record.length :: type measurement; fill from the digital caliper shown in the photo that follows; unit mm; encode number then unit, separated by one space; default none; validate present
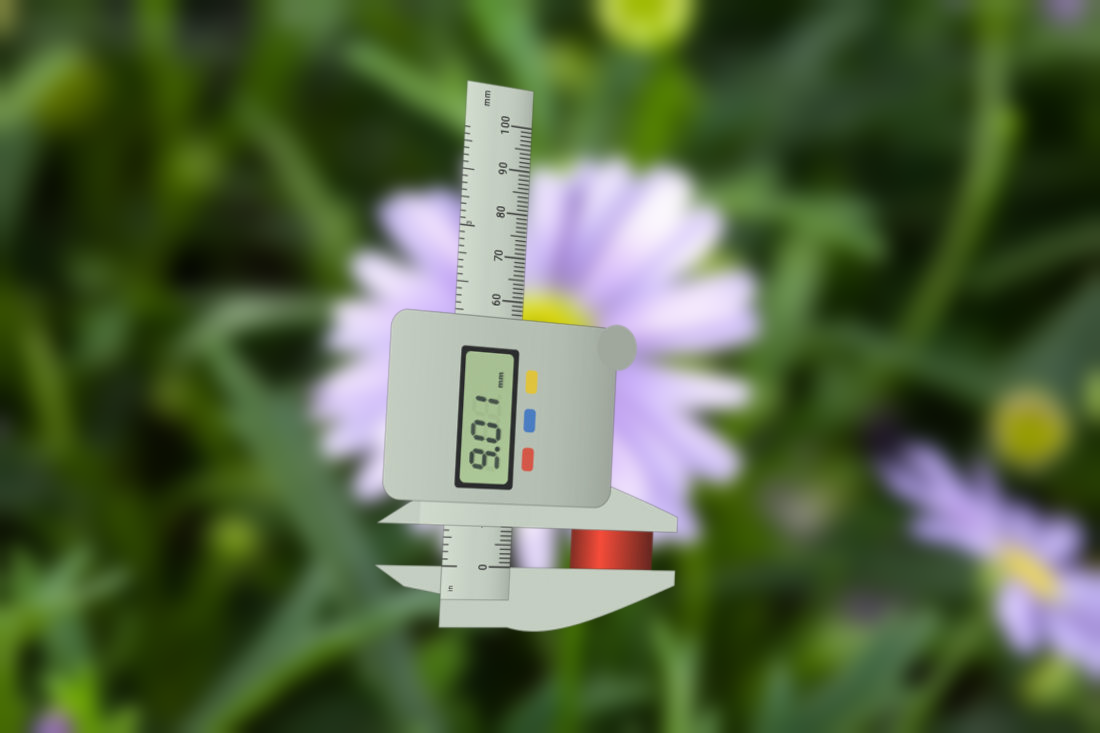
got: 9.01 mm
